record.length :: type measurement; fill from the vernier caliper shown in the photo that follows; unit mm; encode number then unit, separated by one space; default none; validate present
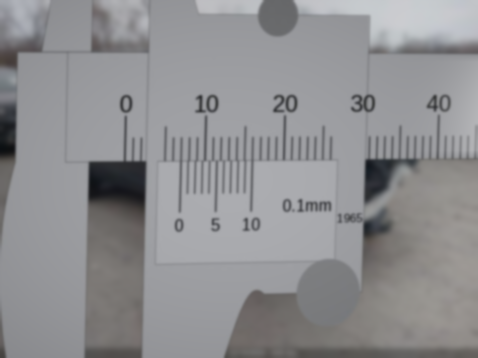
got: 7.0 mm
